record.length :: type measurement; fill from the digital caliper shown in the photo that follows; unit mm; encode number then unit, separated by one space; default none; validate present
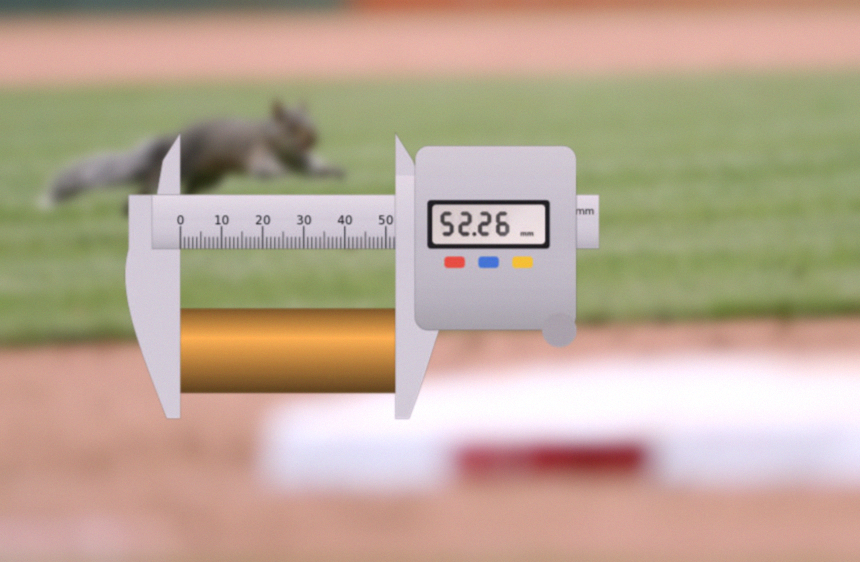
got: 52.26 mm
